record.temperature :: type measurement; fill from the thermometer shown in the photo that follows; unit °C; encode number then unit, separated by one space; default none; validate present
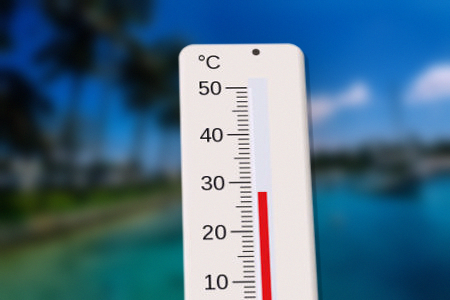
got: 28 °C
